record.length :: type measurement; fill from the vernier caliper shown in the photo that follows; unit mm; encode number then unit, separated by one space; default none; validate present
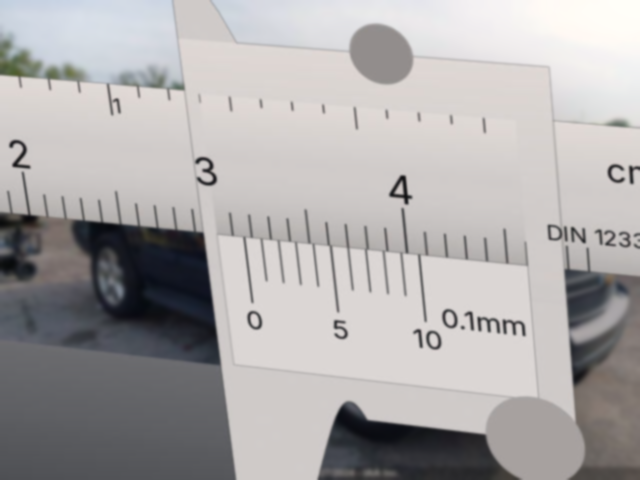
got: 31.6 mm
